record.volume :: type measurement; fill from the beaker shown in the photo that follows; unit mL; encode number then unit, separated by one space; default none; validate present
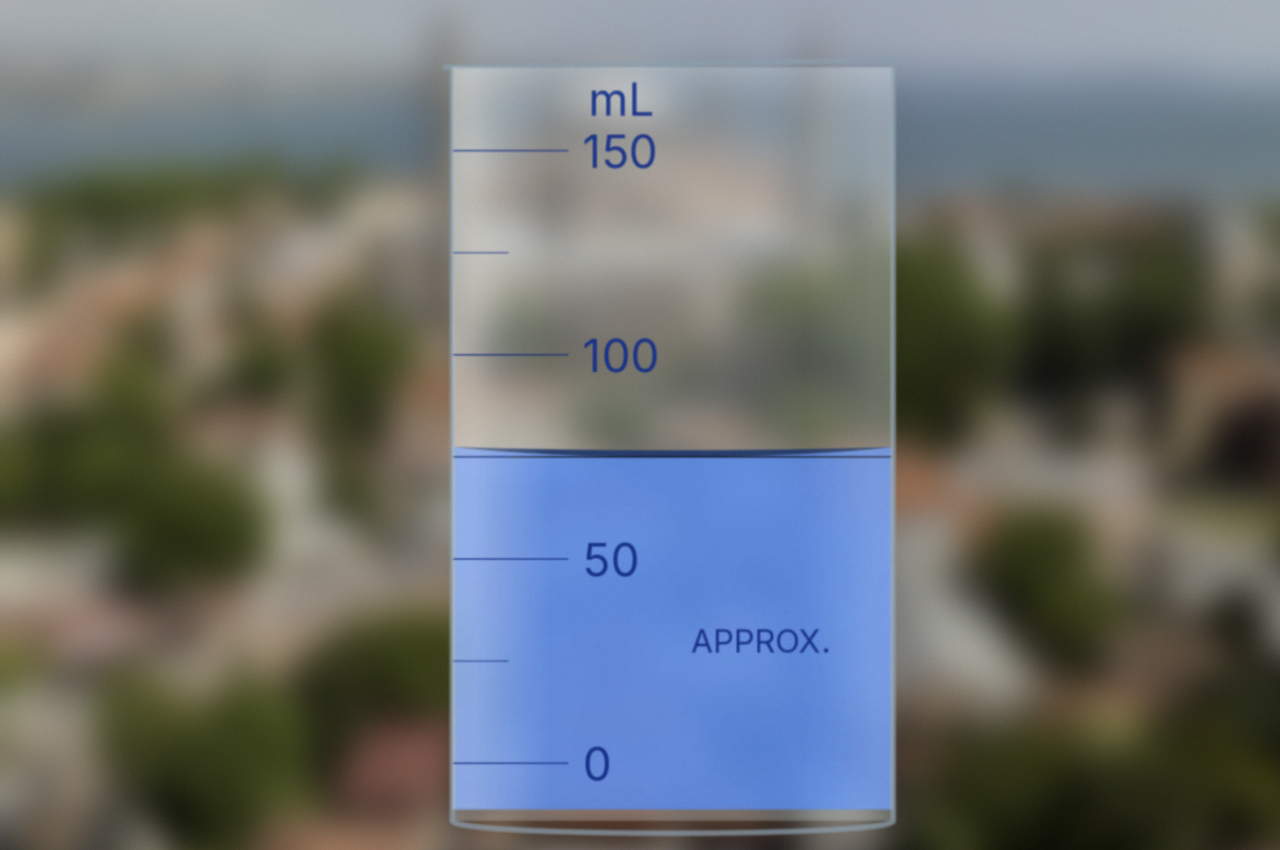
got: 75 mL
